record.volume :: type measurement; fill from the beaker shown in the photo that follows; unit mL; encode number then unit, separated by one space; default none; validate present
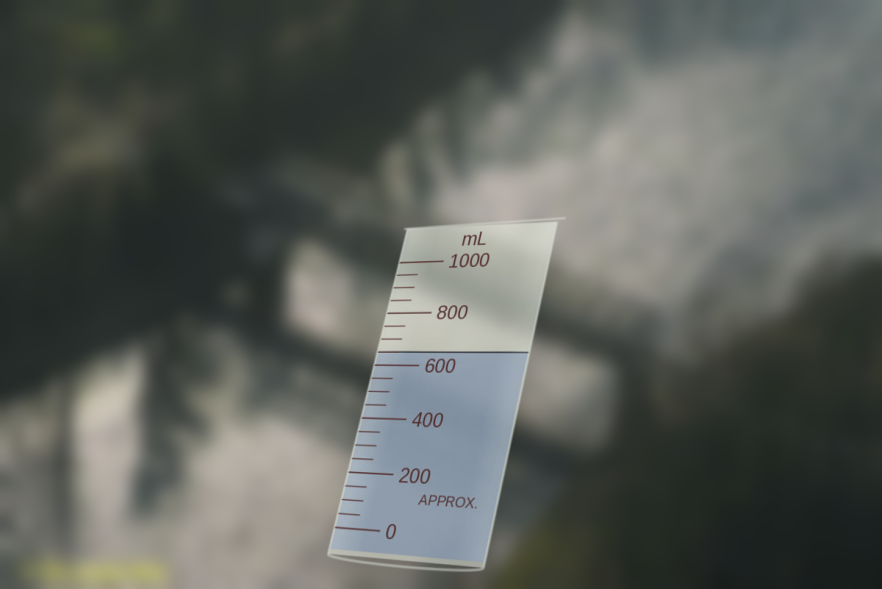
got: 650 mL
